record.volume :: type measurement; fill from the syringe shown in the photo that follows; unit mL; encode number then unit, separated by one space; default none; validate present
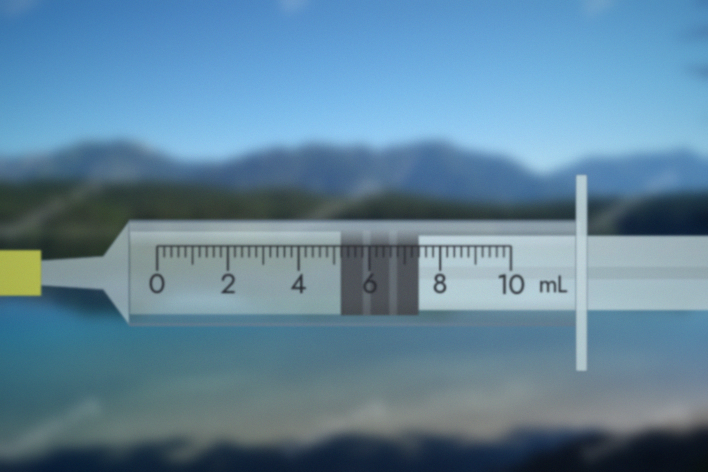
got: 5.2 mL
